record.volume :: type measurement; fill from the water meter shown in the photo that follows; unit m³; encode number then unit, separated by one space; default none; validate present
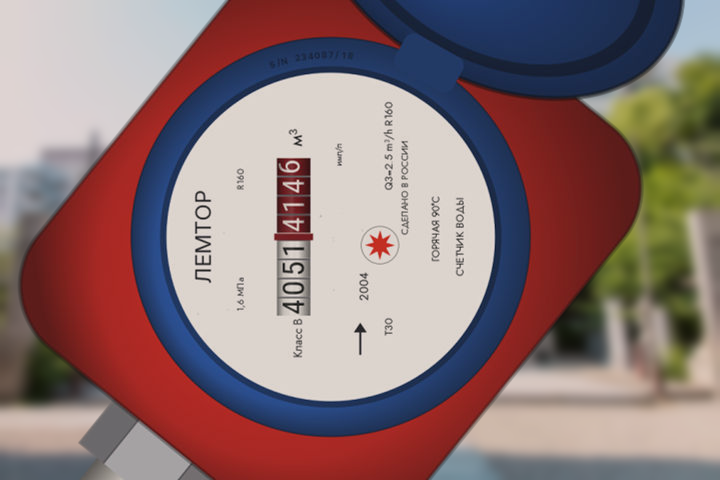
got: 4051.4146 m³
